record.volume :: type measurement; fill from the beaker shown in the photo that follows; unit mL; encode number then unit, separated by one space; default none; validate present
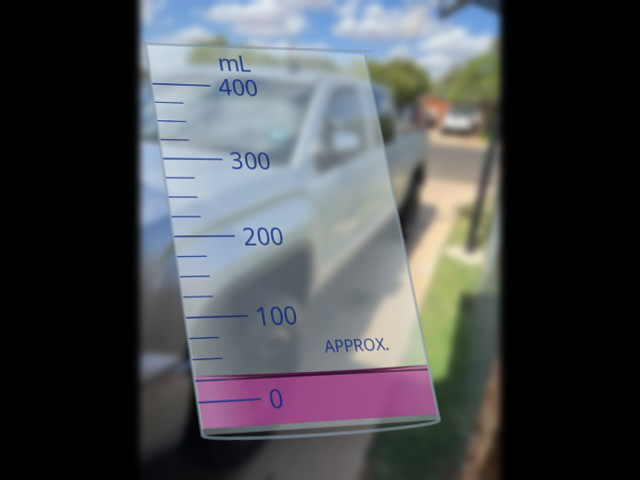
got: 25 mL
